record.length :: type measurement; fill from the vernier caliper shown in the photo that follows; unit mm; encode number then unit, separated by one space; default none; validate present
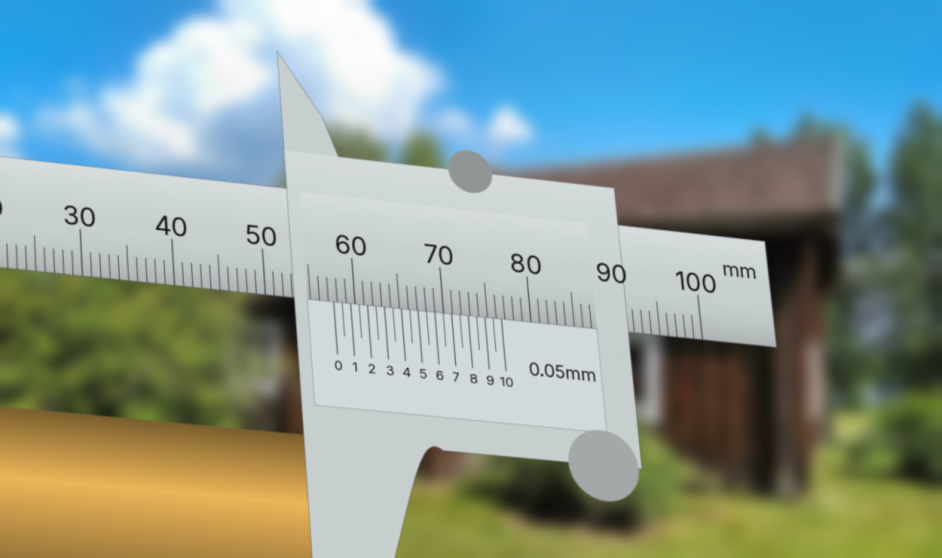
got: 57.6 mm
